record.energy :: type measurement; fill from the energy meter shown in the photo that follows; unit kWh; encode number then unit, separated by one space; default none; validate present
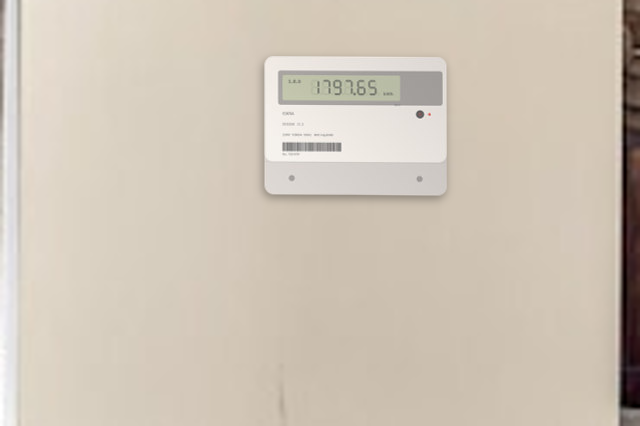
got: 1797.65 kWh
